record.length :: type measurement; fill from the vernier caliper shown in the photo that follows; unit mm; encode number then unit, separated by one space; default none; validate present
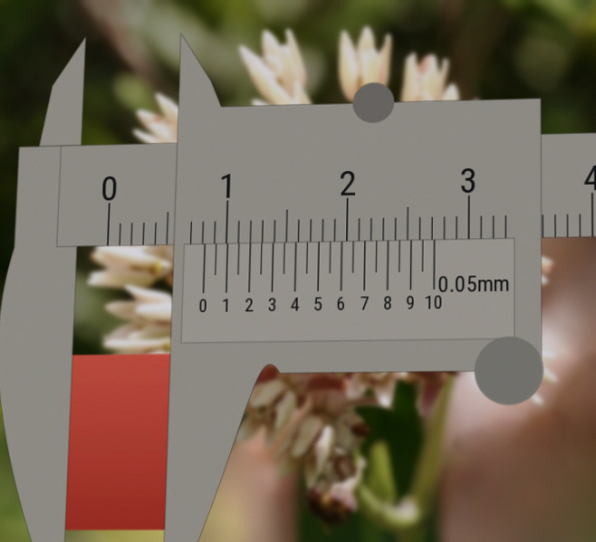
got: 8.2 mm
